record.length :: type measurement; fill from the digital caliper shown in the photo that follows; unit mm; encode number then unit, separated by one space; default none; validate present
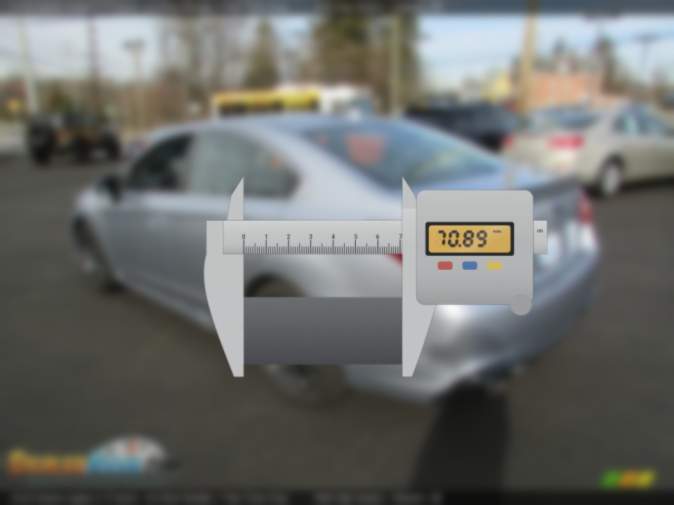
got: 70.89 mm
